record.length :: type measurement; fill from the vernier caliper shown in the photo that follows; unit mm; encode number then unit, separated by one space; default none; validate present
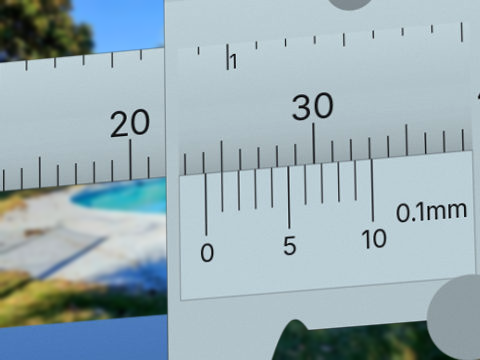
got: 24.1 mm
